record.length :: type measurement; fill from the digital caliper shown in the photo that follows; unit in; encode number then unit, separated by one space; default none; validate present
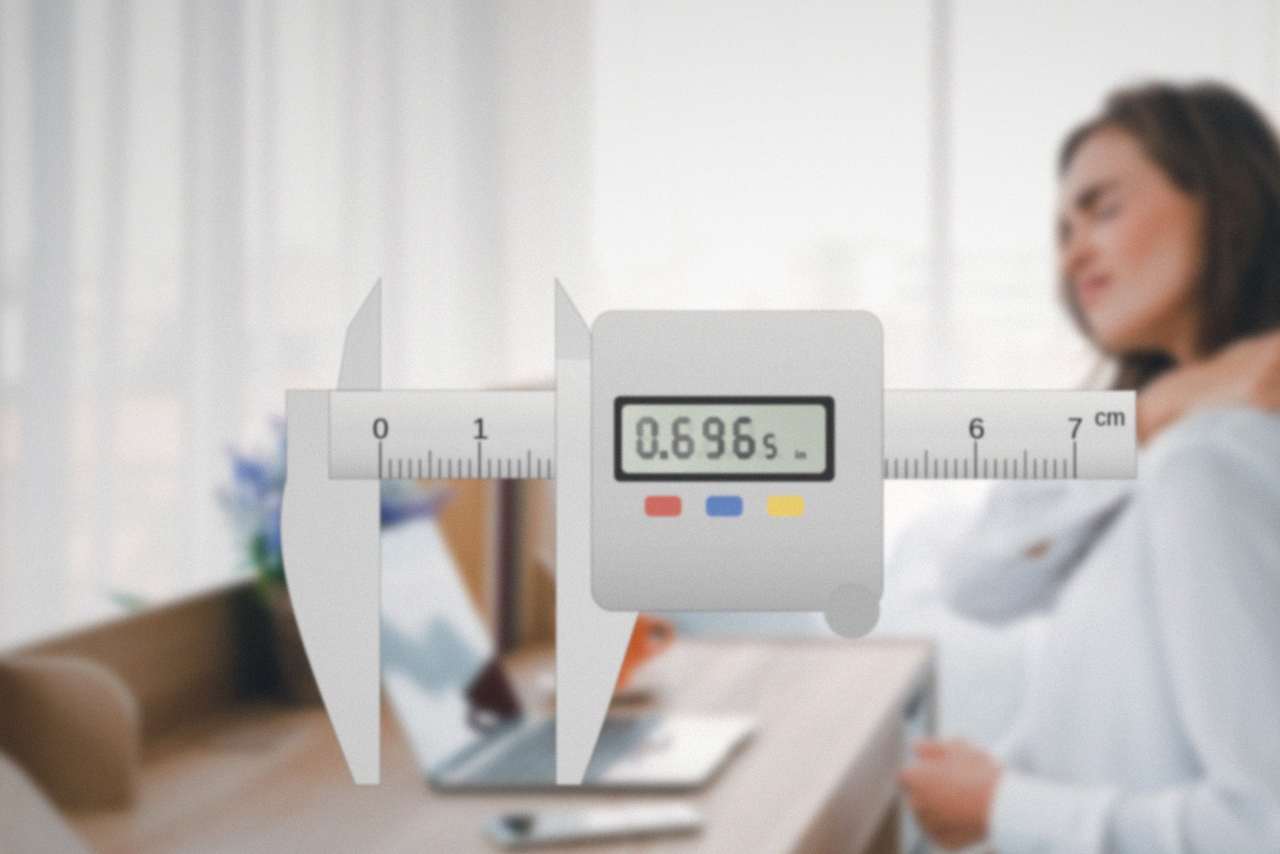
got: 0.6965 in
